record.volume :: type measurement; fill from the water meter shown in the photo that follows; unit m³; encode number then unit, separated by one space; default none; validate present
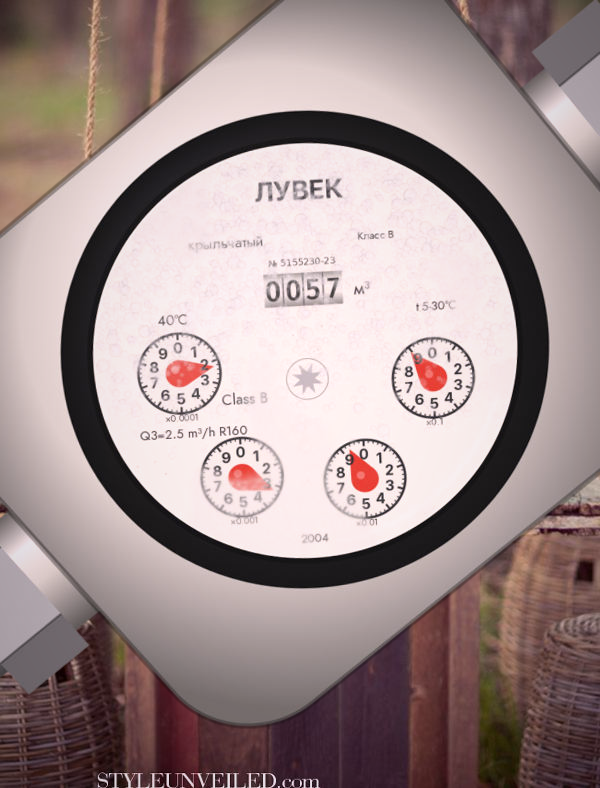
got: 57.8932 m³
